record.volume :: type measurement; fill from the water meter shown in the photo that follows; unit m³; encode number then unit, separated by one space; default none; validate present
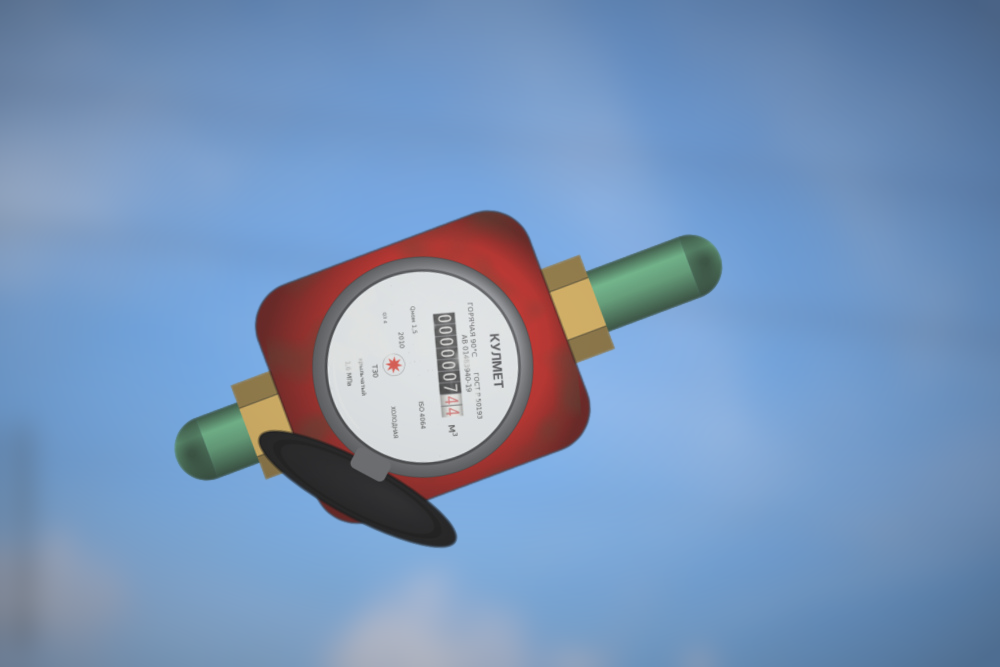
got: 7.44 m³
